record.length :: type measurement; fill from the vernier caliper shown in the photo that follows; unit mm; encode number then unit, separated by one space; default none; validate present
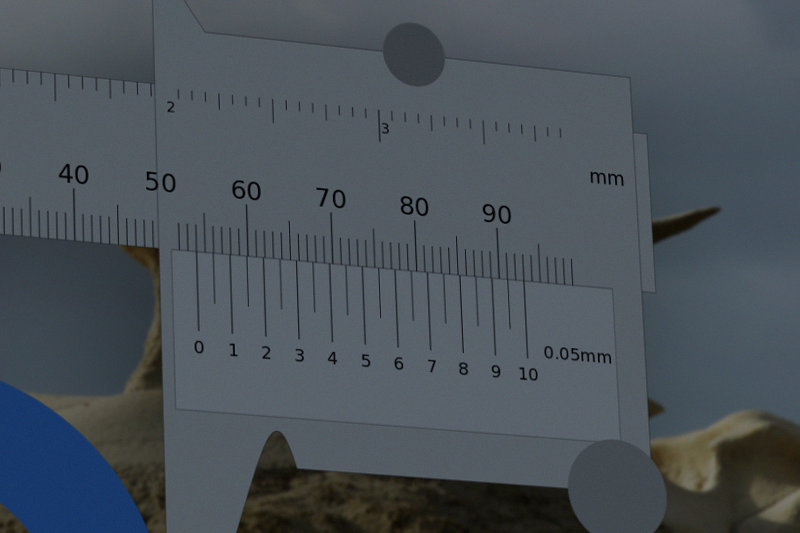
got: 54.0 mm
